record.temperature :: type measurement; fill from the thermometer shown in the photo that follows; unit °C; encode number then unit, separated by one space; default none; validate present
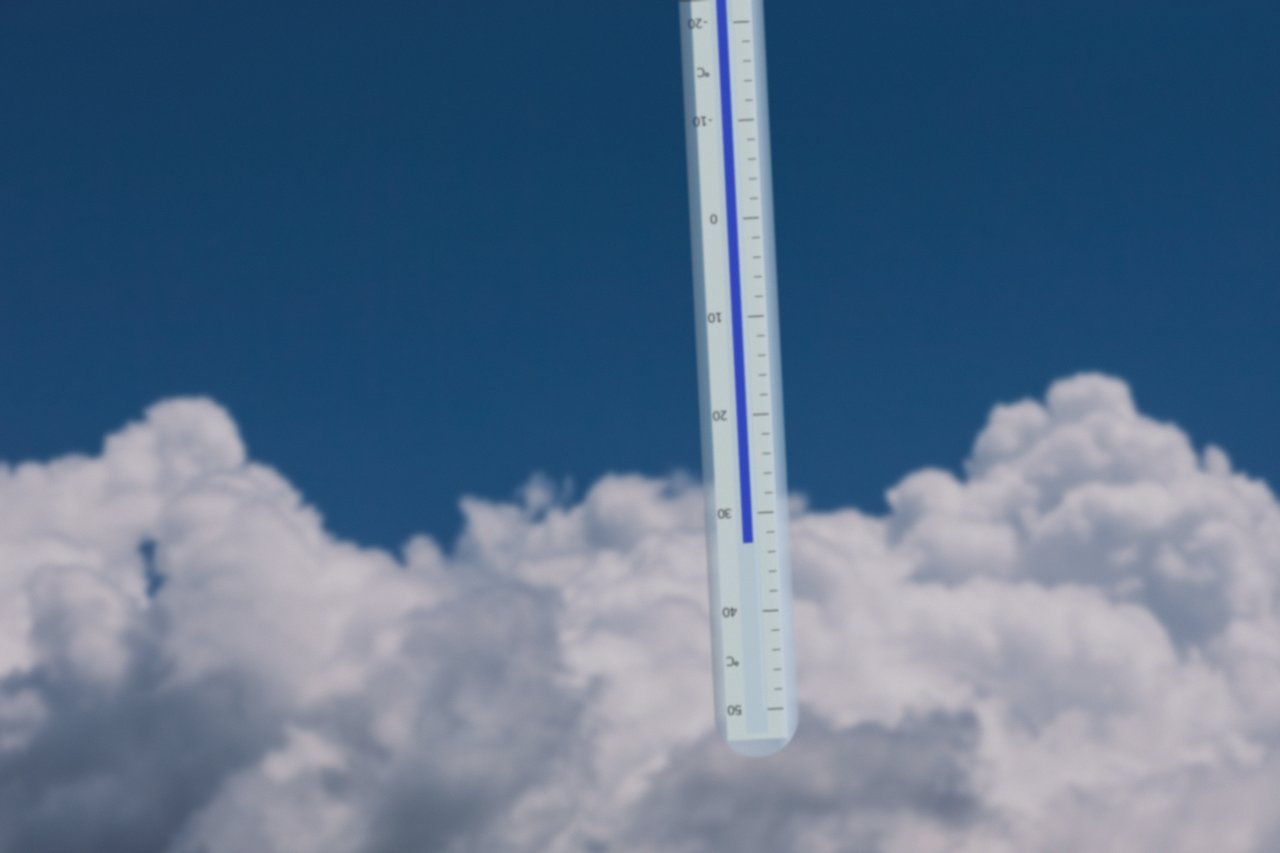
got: 33 °C
